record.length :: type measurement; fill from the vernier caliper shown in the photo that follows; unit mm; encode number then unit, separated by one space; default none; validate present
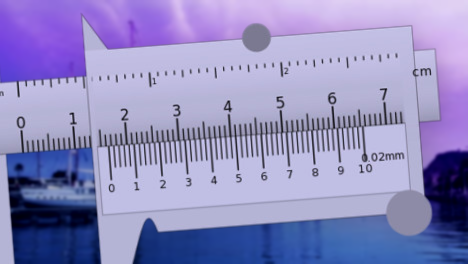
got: 16.5 mm
